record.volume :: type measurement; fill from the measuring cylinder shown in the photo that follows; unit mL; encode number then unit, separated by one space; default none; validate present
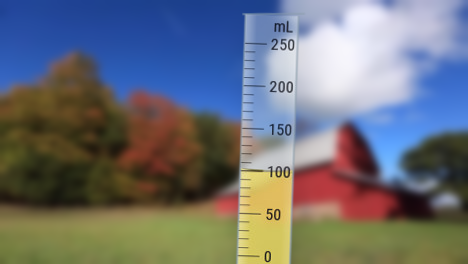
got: 100 mL
